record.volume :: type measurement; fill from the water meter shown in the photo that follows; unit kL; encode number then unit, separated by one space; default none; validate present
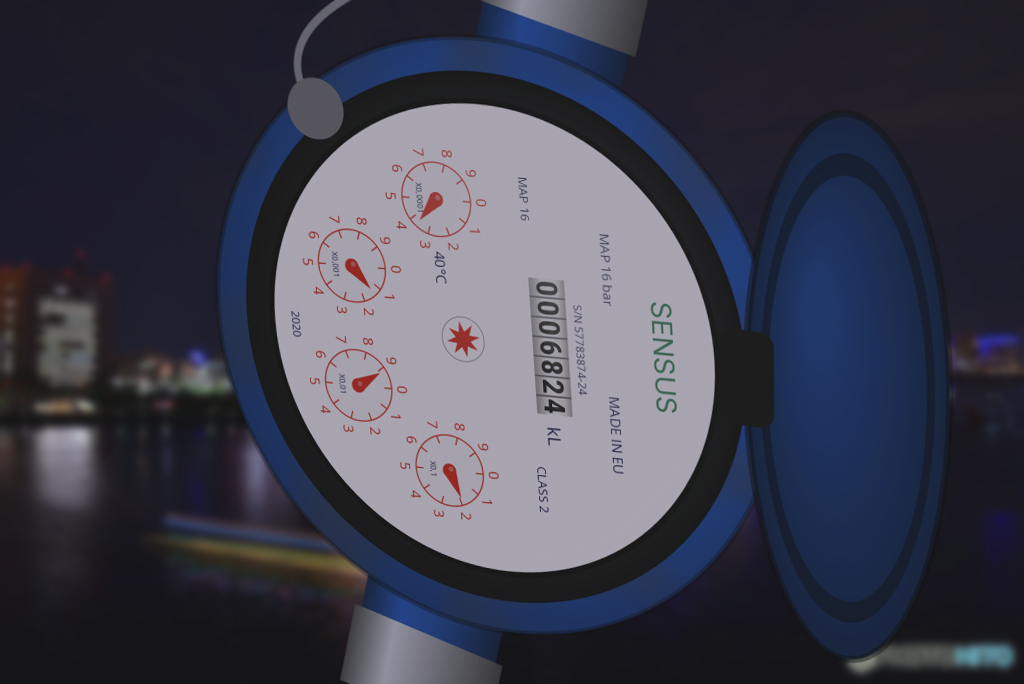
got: 6824.1913 kL
